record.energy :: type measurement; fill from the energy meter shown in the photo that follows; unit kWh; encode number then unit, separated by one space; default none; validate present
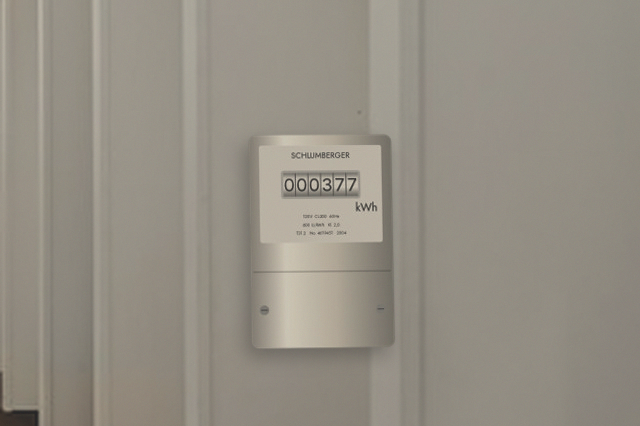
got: 377 kWh
